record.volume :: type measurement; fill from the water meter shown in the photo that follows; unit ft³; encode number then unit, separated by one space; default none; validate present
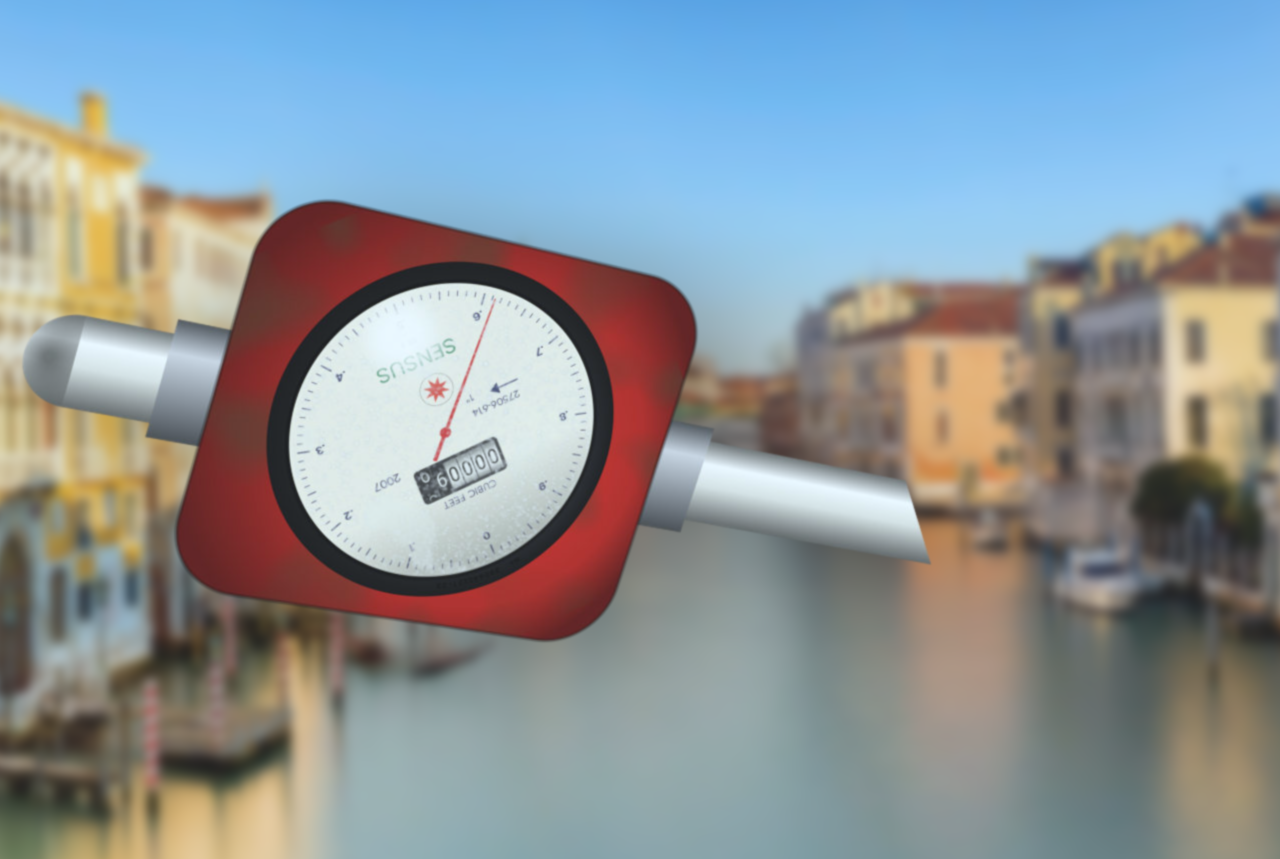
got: 98.61 ft³
